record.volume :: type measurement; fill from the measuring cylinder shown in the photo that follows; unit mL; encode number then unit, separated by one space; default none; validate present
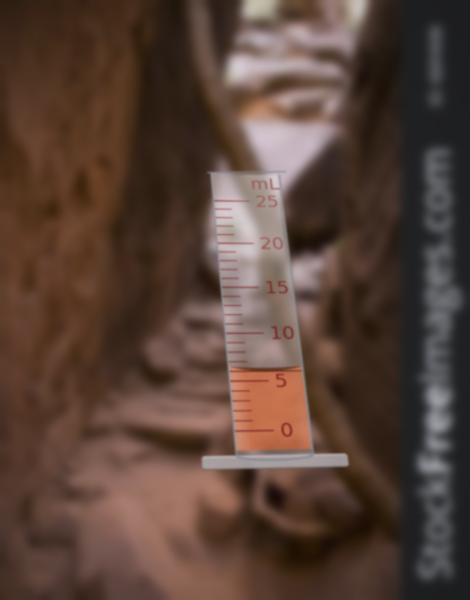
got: 6 mL
